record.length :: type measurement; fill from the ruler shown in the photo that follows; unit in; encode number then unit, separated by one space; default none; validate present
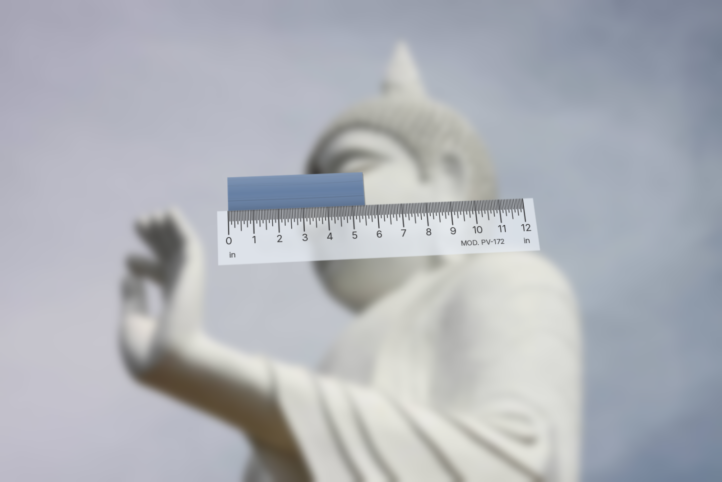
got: 5.5 in
